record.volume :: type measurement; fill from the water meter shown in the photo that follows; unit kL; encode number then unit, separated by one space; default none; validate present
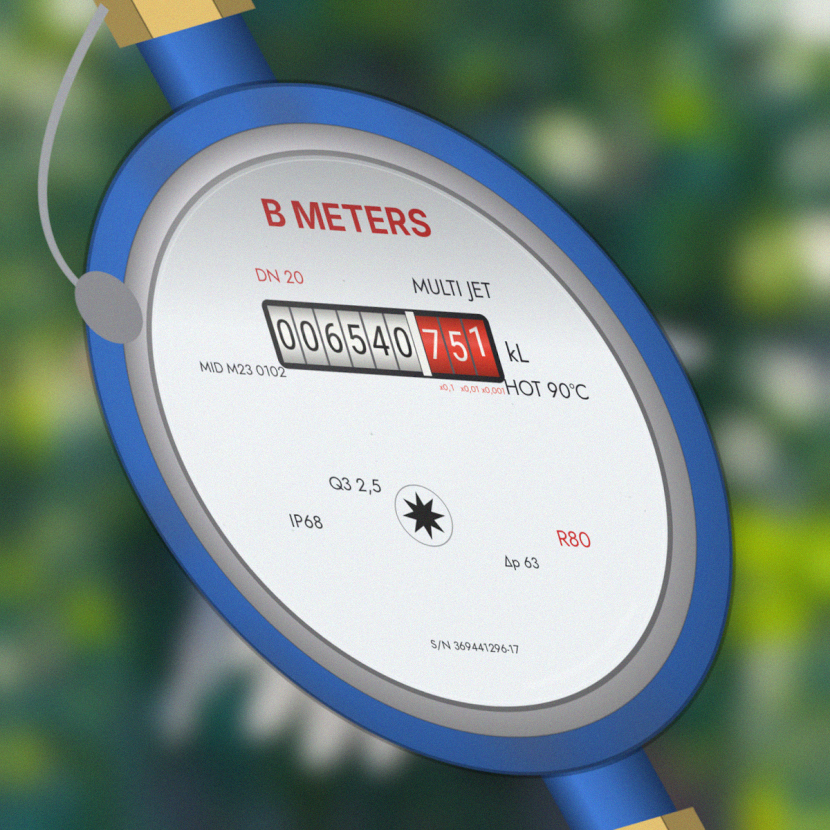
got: 6540.751 kL
